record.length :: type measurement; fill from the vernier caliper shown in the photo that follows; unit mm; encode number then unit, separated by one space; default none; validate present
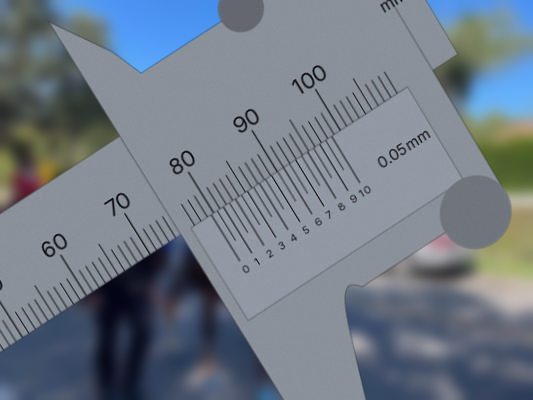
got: 79.6 mm
